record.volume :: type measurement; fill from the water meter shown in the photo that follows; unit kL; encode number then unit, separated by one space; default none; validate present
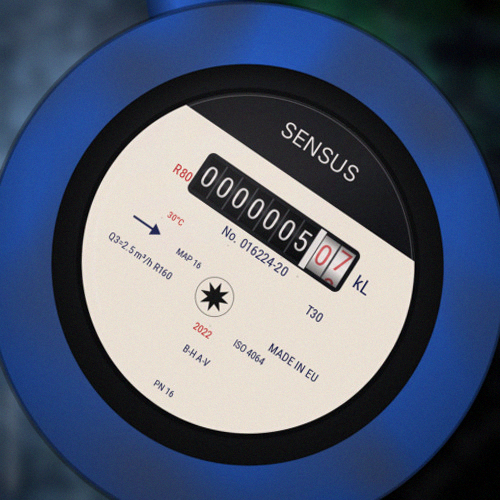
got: 5.07 kL
